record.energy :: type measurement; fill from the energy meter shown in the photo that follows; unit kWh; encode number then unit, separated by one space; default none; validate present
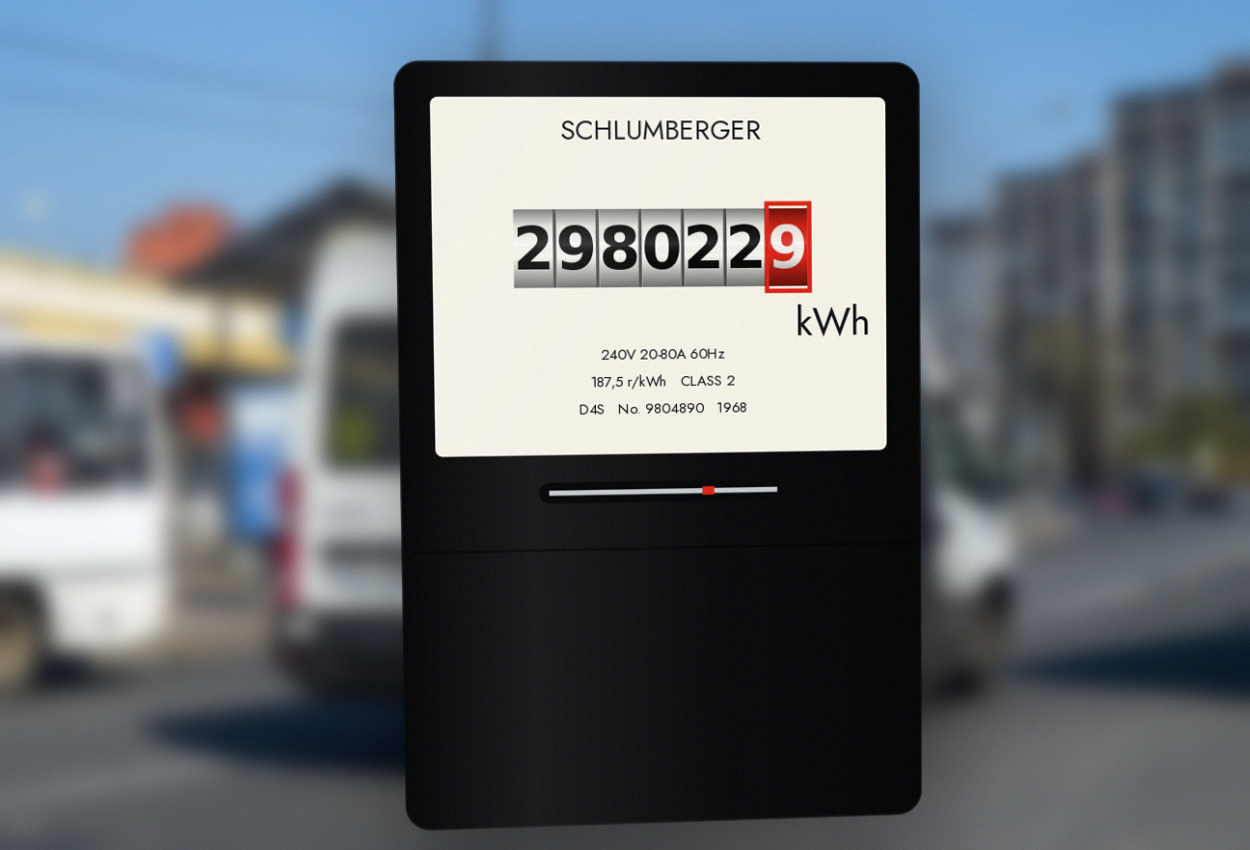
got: 298022.9 kWh
